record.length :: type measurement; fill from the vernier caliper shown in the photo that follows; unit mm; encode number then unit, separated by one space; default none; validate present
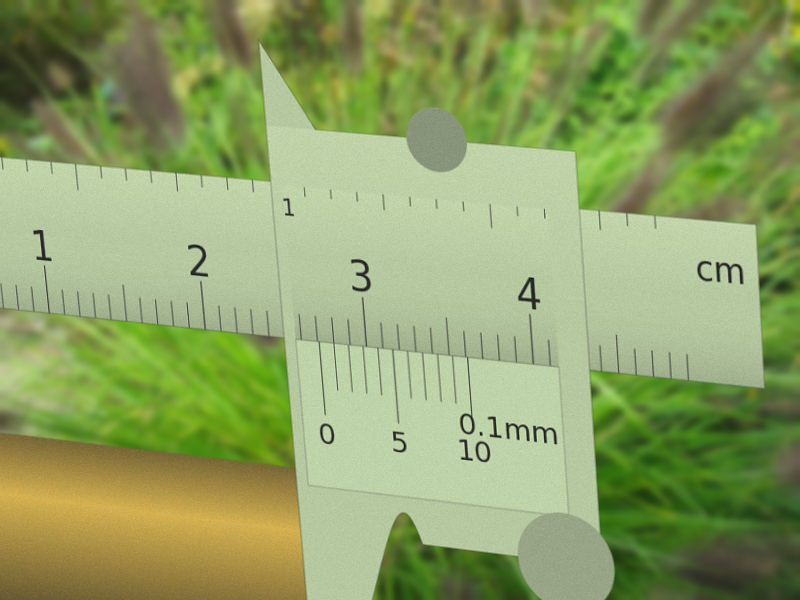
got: 27.1 mm
